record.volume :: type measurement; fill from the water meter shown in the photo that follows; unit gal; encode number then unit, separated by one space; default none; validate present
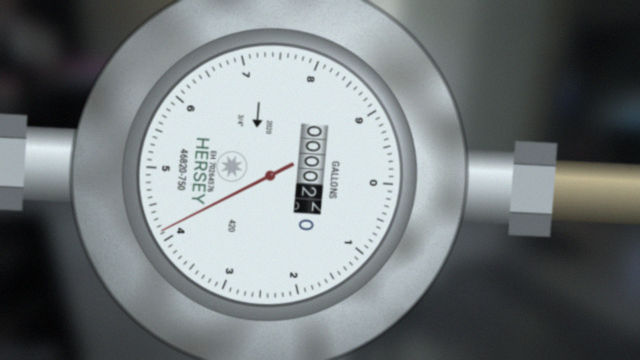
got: 224.1 gal
